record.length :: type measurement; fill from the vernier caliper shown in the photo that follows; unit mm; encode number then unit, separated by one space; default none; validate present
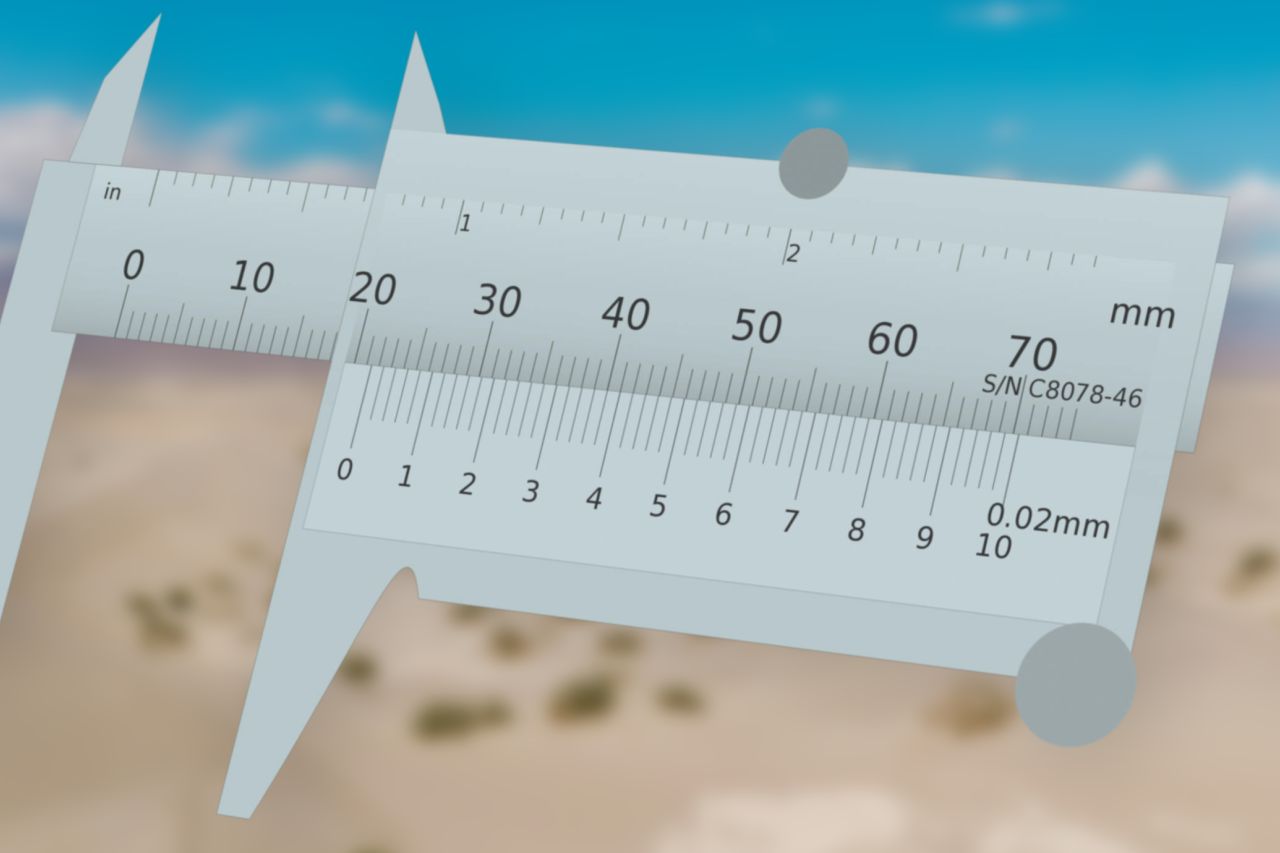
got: 21.4 mm
